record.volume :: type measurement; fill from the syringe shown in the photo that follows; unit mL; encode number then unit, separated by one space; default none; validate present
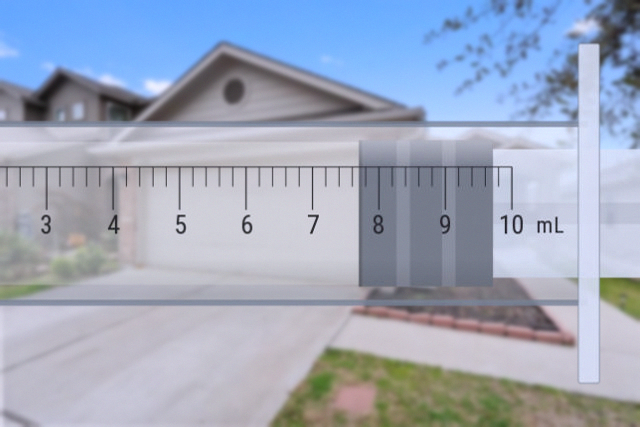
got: 7.7 mL
